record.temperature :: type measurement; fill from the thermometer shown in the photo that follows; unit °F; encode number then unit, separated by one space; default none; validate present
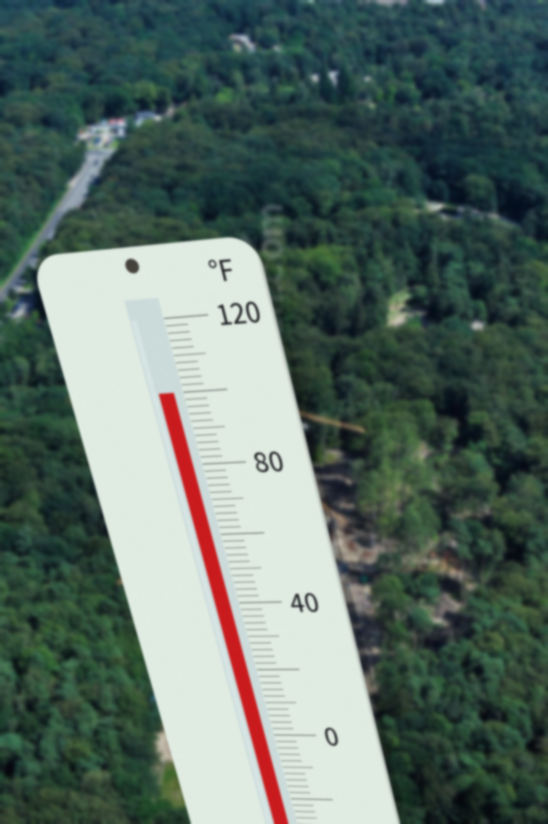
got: 100 °F
